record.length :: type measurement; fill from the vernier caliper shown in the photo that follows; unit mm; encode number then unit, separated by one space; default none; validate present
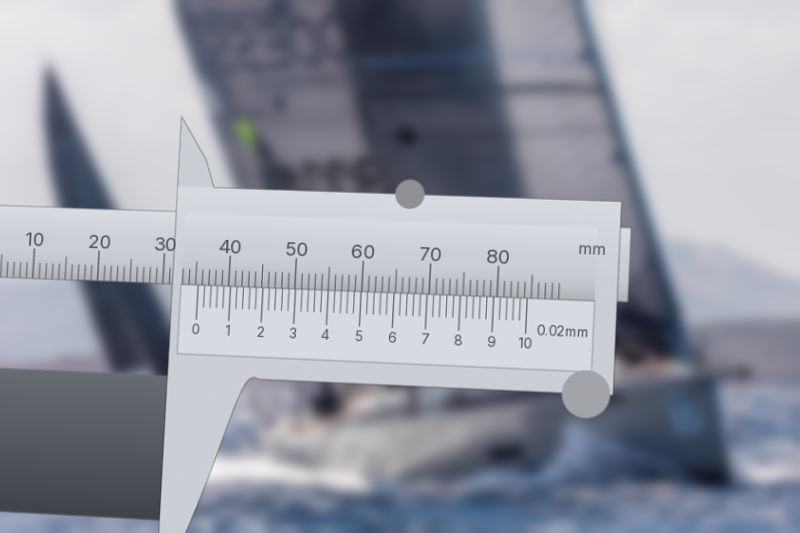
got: 35.4 mm
